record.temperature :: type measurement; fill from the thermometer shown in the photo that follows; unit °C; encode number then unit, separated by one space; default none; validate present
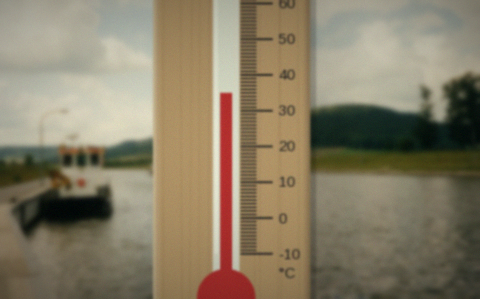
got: 35 °C
